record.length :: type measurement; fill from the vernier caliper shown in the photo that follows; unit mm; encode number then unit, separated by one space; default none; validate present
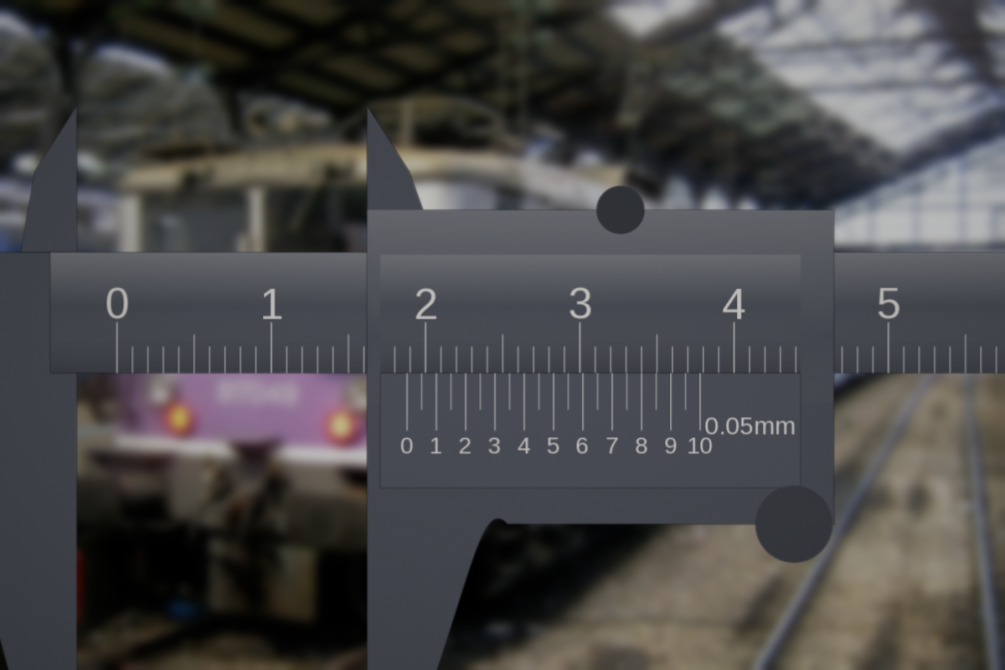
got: 18.8 mm
